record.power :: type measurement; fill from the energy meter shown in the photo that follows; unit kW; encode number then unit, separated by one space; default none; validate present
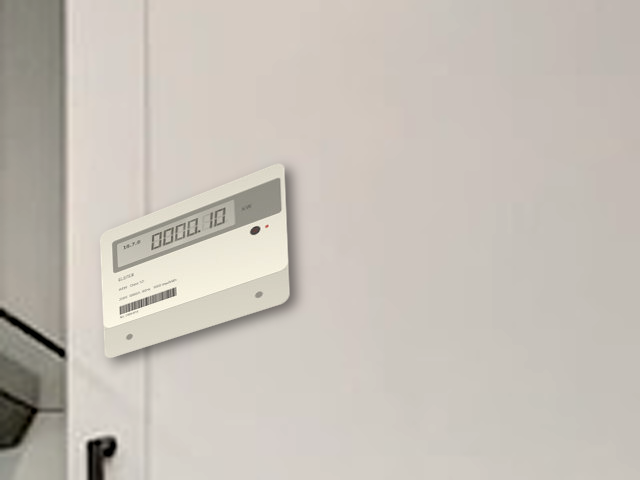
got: 0.10 kW
